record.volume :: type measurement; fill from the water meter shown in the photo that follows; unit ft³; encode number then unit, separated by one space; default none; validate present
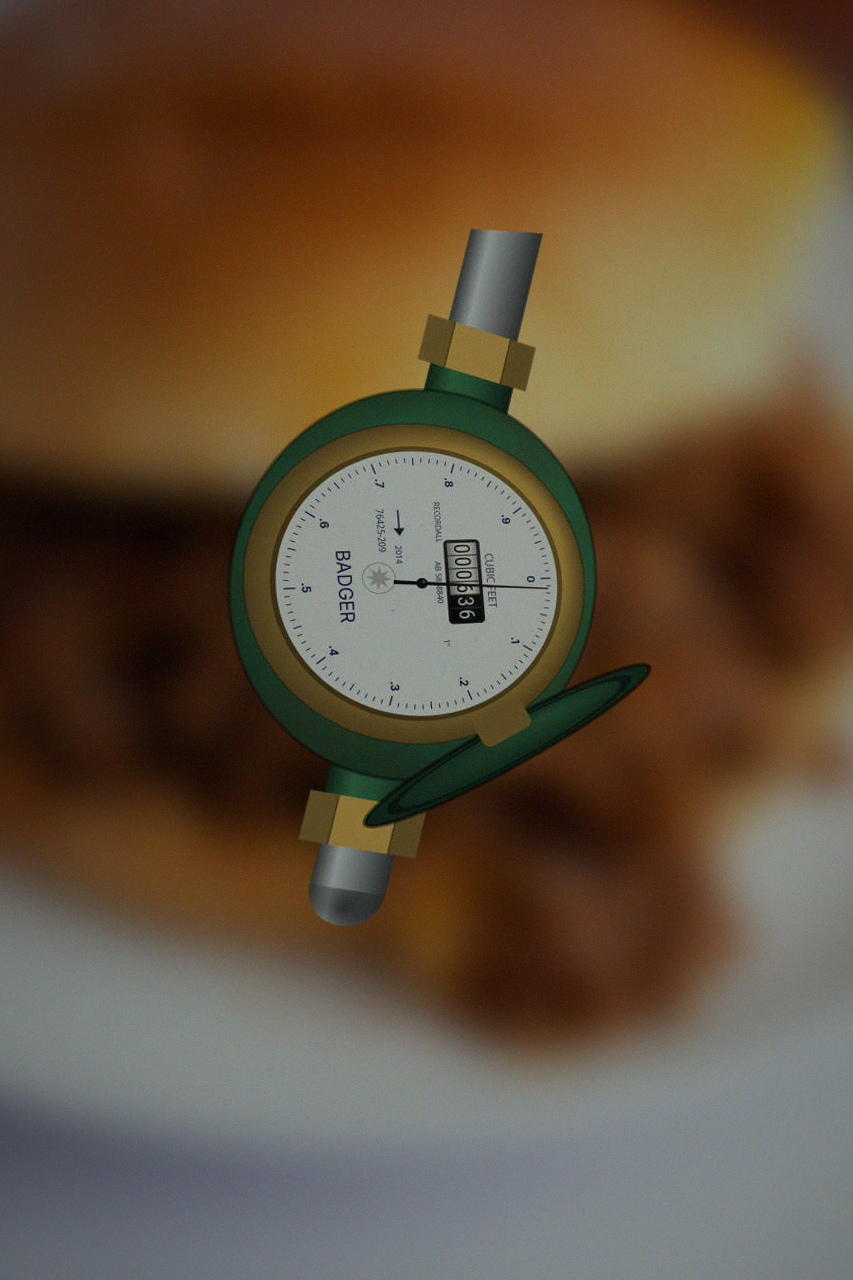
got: 636.01 ft³
